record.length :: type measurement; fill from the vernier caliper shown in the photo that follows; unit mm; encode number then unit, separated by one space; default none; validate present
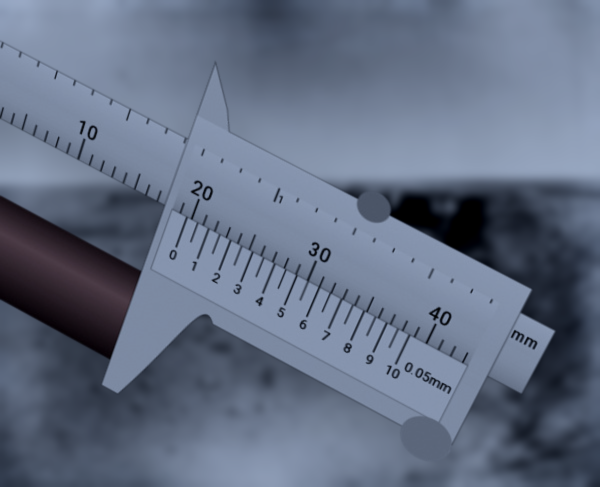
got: 19.6 mm
